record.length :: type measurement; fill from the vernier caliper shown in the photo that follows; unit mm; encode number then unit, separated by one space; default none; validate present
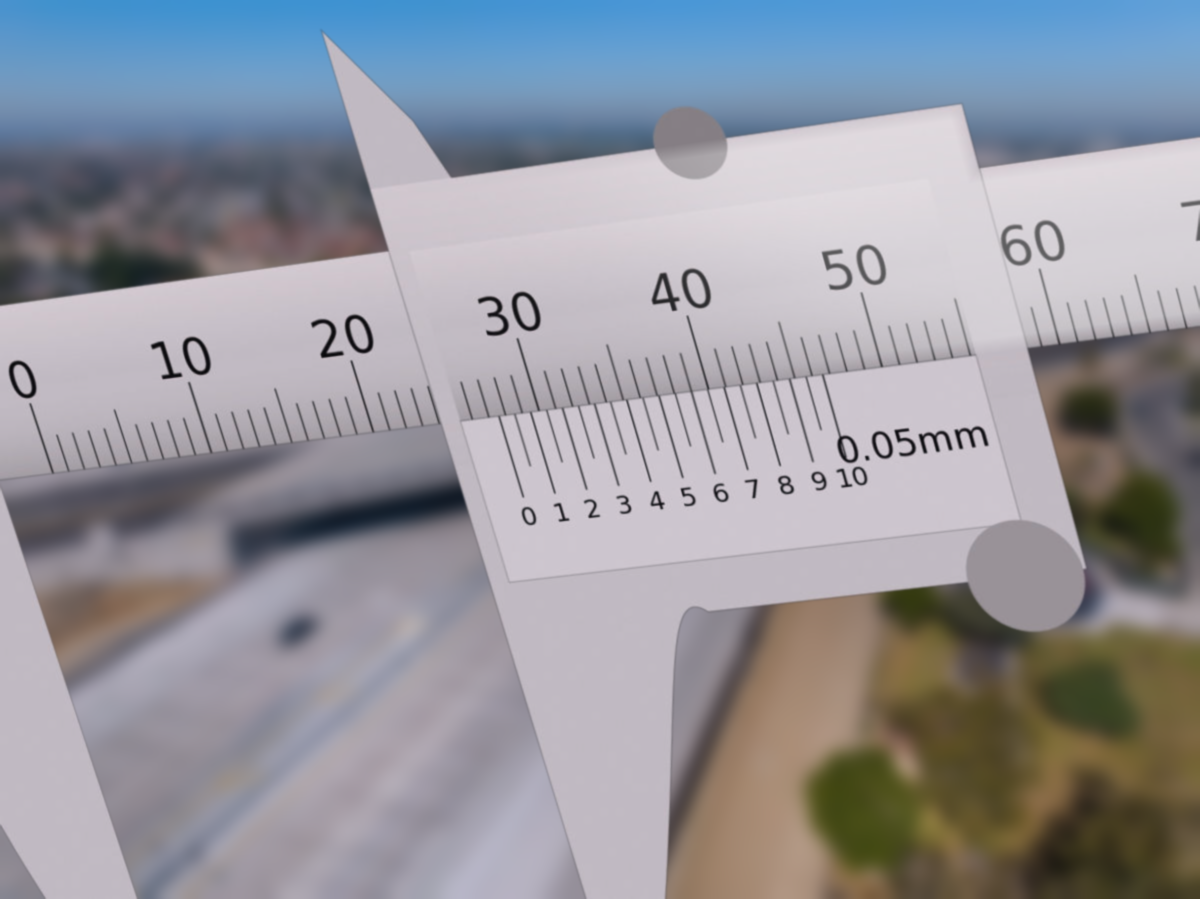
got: 27.6 mm
